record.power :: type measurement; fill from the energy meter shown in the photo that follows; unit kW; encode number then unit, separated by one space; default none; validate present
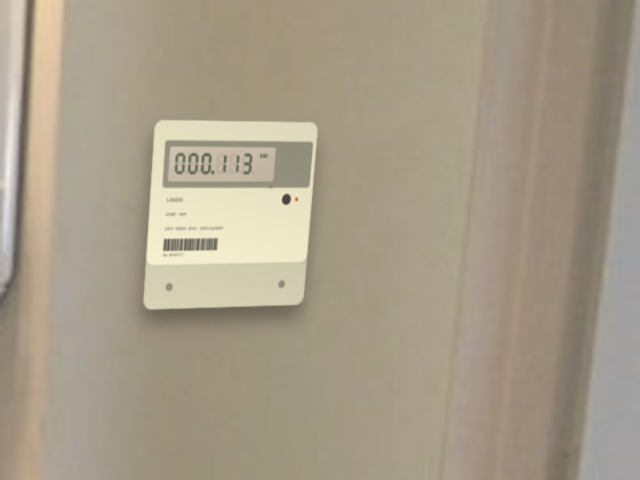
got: 0.113 kW
